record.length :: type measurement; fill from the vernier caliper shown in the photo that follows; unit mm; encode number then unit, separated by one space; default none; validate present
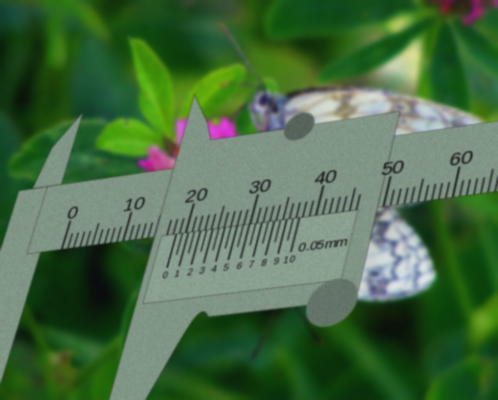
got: 18.5 mm
